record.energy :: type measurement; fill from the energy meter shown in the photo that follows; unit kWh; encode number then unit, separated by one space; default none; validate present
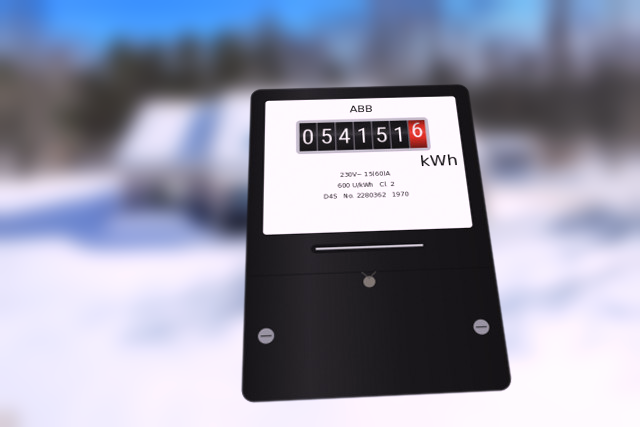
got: 54151.6 kWh
